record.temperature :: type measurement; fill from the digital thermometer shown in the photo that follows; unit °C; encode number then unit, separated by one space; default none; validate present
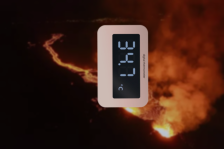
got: 34.7 °C
